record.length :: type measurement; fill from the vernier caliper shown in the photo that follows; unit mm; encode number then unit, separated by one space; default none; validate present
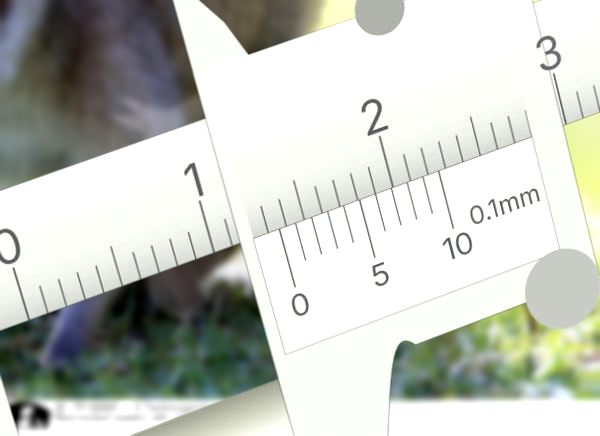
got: 13.6 mm
